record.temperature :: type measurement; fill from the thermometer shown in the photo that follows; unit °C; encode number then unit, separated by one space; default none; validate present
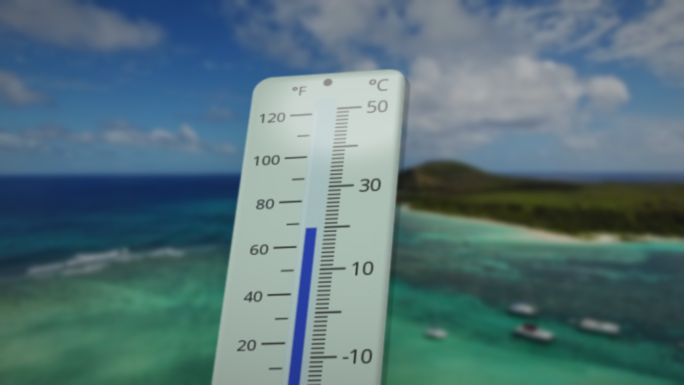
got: 20 °C
